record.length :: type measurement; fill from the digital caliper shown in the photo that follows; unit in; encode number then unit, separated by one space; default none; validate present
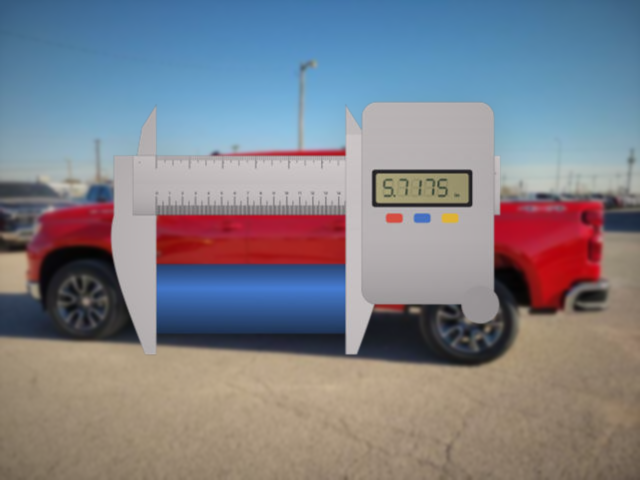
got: 5.7175 in
